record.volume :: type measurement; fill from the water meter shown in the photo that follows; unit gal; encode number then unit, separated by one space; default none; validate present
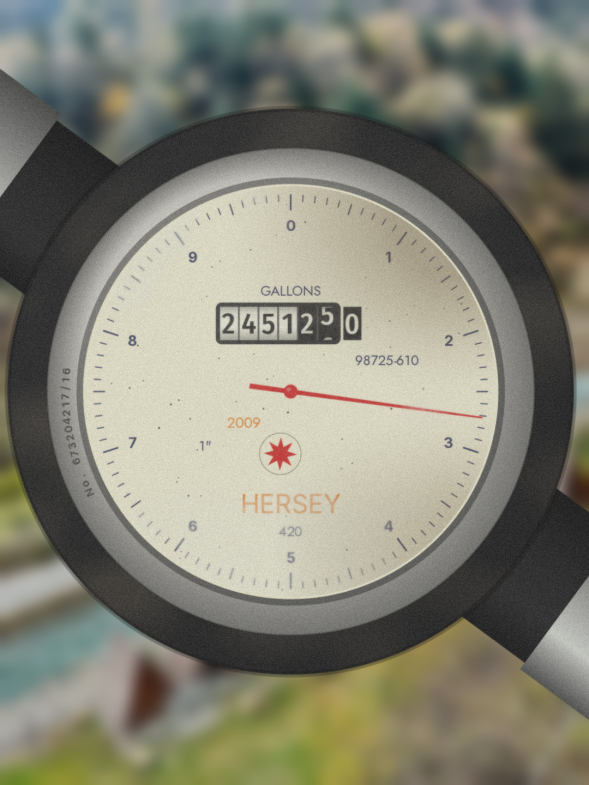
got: 2451252.7 gal
